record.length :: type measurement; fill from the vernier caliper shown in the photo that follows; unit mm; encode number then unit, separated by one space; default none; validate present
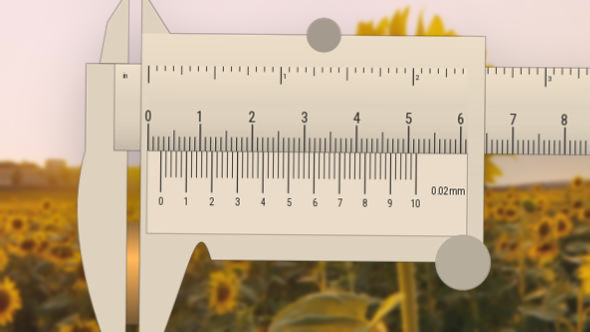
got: 2.5 mm
